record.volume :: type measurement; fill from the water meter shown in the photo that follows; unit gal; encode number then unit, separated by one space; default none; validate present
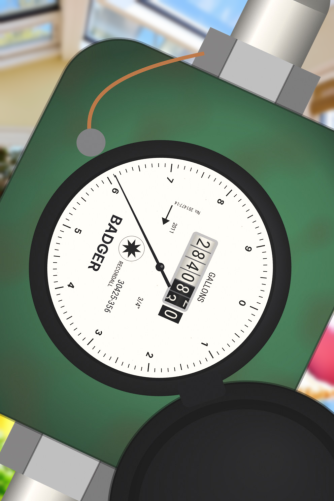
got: 2840826.1 gal
